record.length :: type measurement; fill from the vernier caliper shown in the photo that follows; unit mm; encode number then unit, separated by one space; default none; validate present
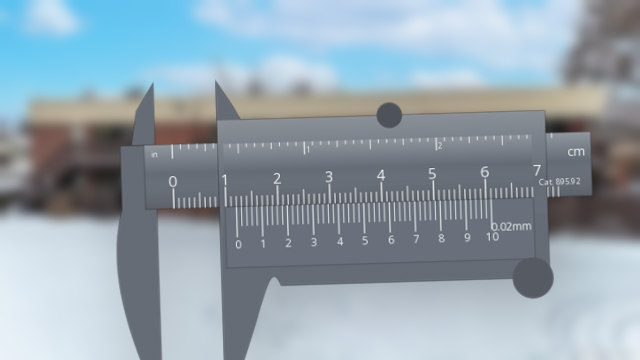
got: 12.0 mm
